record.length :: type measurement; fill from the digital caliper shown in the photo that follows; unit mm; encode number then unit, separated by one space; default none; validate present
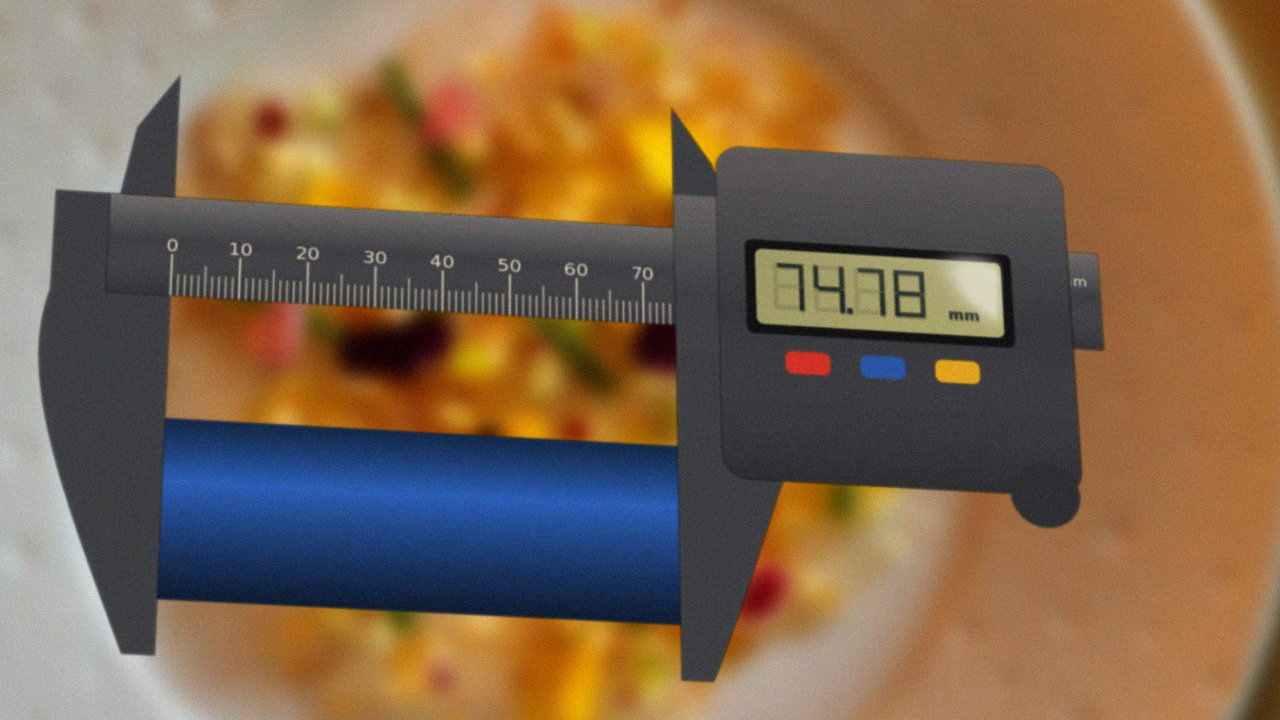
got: 74.78 mm
